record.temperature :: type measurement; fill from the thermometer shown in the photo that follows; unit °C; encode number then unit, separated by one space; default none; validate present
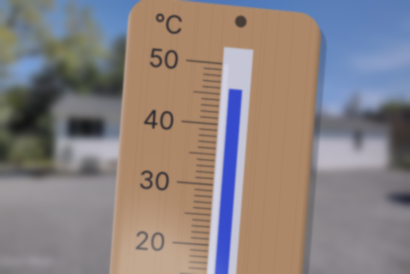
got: 46 °C
